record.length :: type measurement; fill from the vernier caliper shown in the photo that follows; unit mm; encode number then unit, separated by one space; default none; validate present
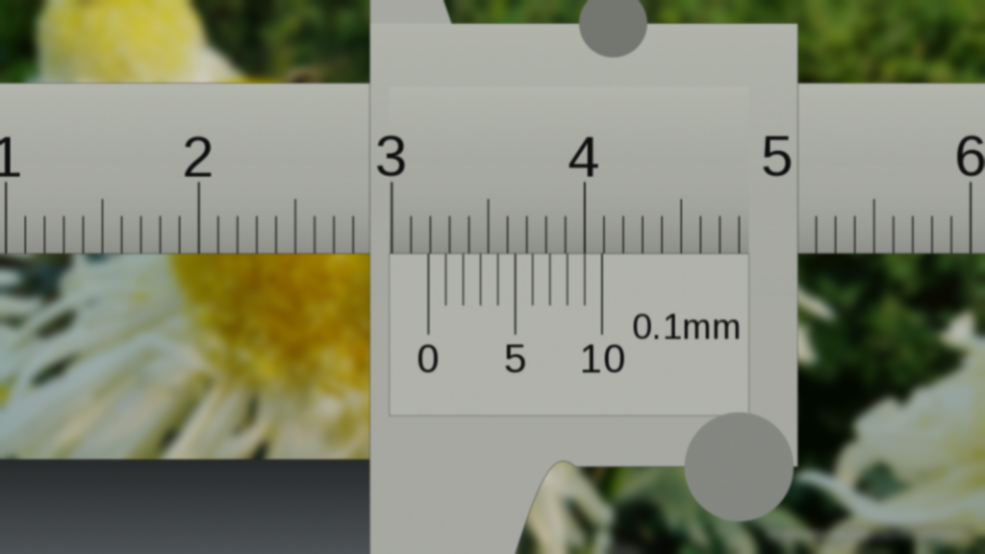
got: 31.9 mm
